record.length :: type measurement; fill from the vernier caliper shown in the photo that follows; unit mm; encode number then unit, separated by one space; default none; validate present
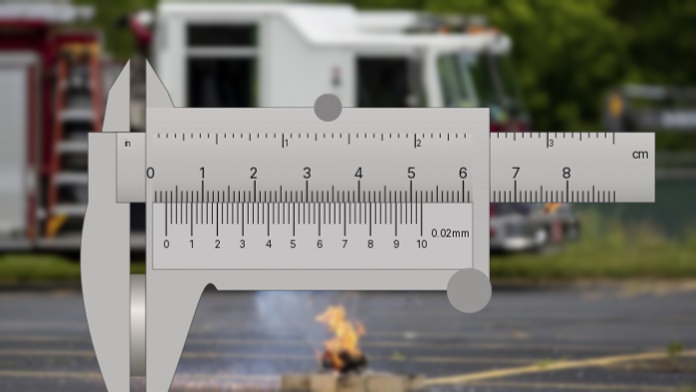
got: 3.0 mm
